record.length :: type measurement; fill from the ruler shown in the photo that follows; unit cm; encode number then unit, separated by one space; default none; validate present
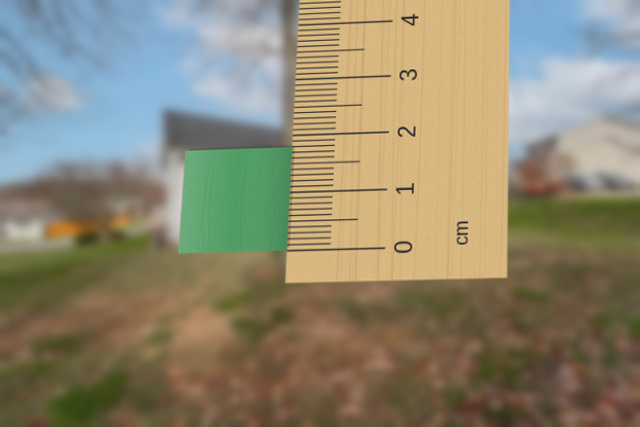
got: 1.8 cm
